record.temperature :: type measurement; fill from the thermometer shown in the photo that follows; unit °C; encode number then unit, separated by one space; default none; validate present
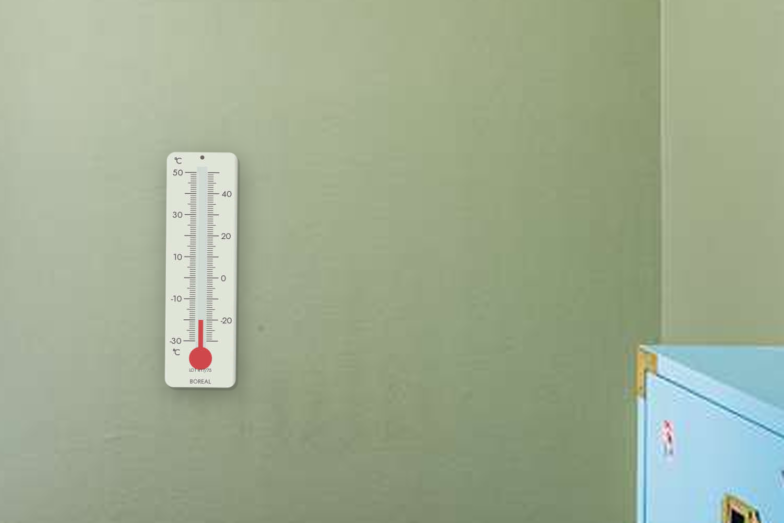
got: -20 °C
